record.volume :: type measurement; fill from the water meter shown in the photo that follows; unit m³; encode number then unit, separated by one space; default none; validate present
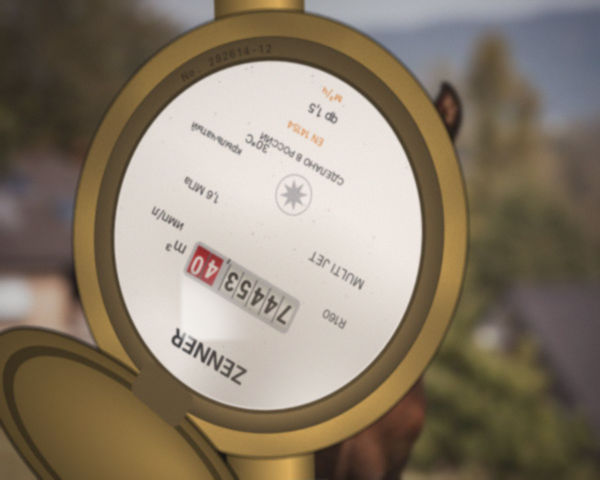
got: 74453.40 m³
